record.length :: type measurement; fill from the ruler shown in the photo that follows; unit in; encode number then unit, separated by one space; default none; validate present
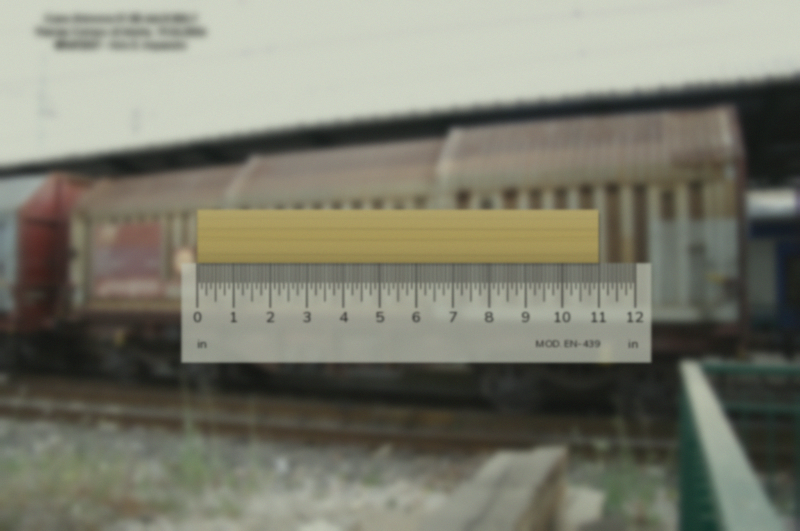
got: 11 in
